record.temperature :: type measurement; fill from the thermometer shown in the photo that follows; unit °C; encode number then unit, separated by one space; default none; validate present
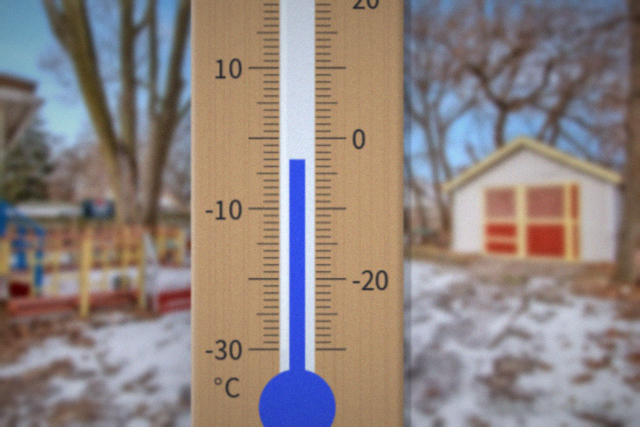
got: -3 °C
